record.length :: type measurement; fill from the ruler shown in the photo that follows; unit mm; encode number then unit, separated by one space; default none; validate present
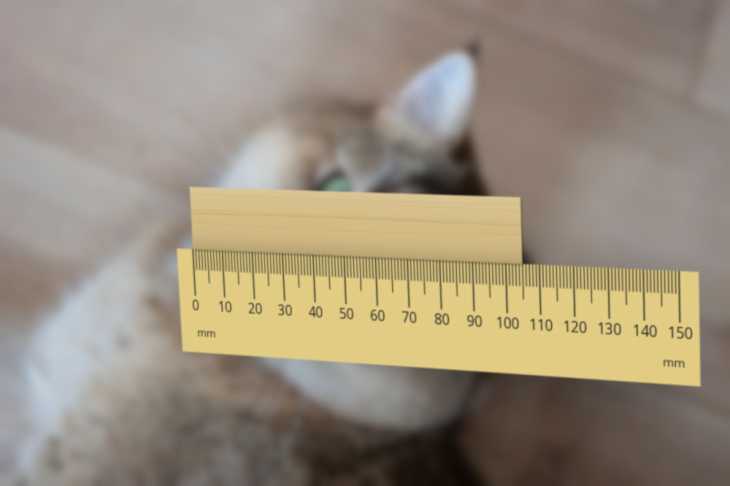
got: 105 mm
